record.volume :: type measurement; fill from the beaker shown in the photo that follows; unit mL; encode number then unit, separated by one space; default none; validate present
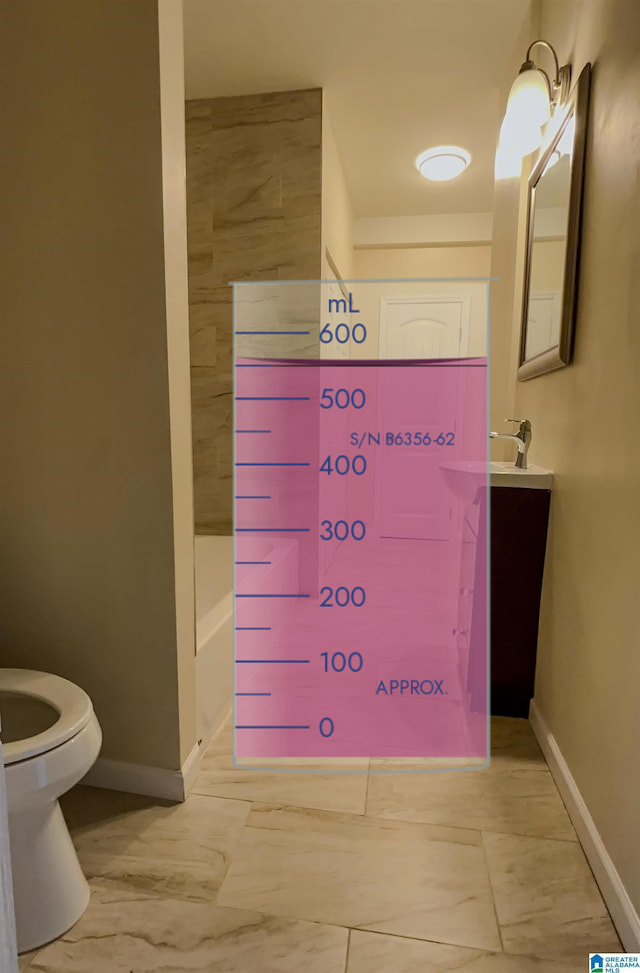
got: 550 mL
